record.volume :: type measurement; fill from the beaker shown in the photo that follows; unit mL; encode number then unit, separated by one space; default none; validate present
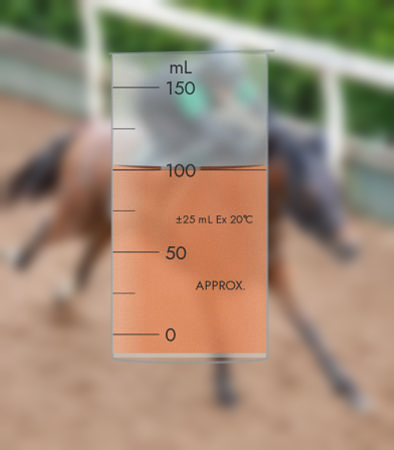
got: 100 mL
